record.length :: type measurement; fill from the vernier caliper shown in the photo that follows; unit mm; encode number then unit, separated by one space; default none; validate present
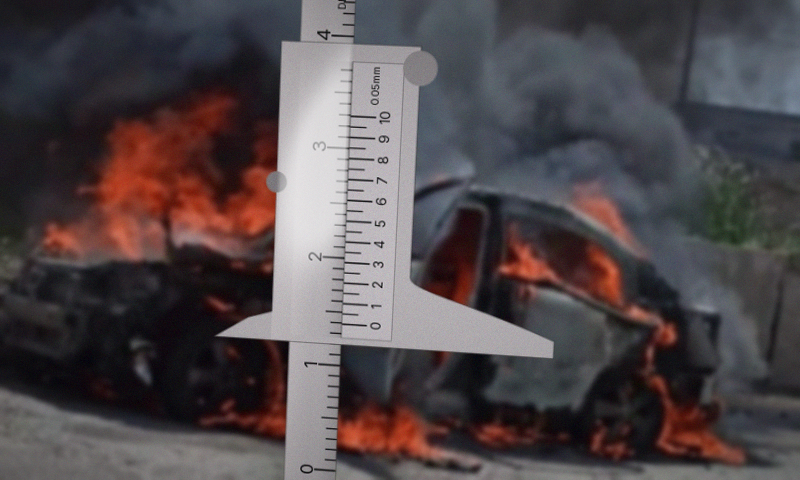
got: 13.9 mm
